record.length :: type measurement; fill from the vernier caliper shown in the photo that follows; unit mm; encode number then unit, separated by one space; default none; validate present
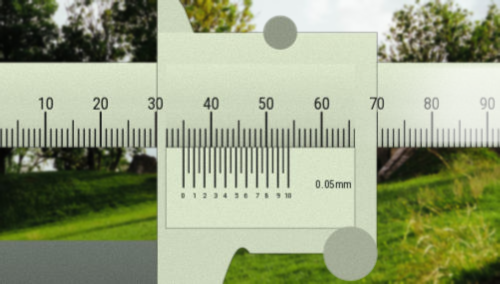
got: 35.0 mm
